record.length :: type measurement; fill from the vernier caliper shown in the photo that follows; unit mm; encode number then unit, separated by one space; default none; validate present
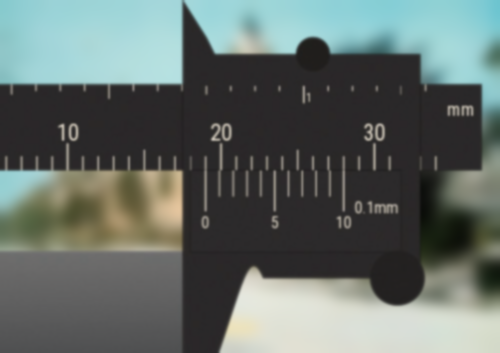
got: 19.0 mm
